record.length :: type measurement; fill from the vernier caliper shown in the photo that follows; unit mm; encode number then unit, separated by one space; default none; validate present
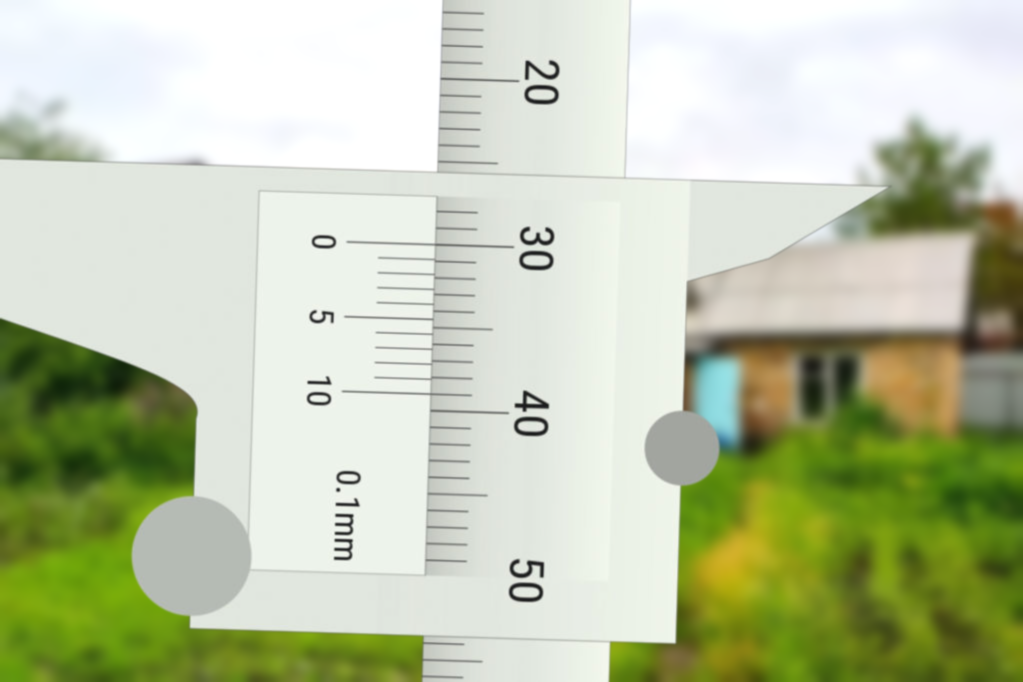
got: 30.0 mm
